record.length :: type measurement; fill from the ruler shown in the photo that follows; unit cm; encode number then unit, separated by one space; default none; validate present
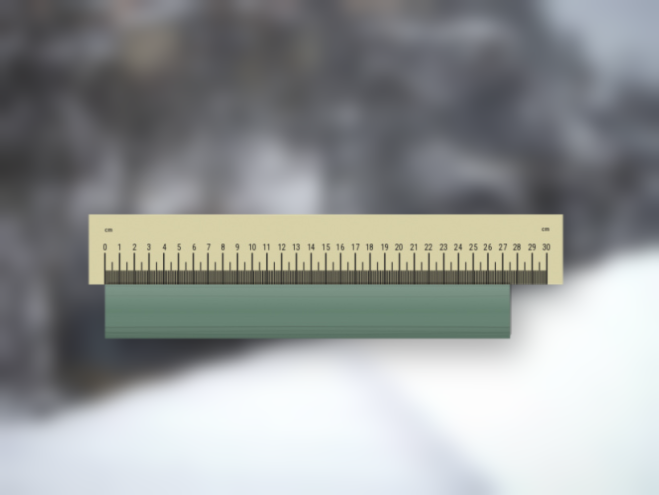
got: 27.5 cm
